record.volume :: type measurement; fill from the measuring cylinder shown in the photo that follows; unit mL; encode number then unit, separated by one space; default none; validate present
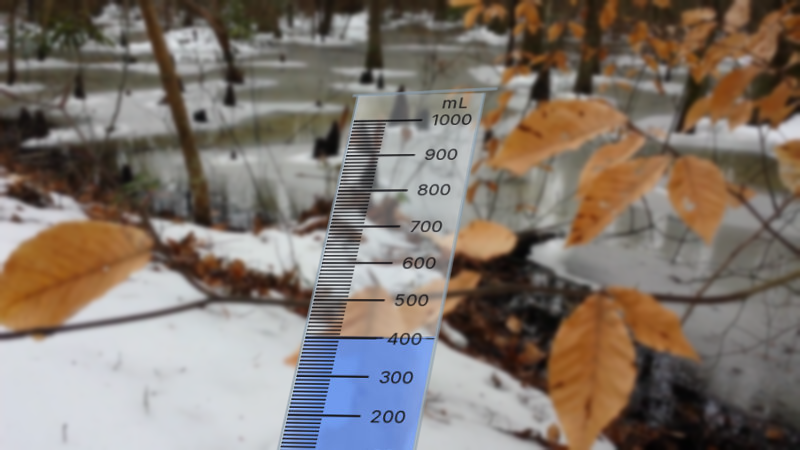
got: 400 mL
